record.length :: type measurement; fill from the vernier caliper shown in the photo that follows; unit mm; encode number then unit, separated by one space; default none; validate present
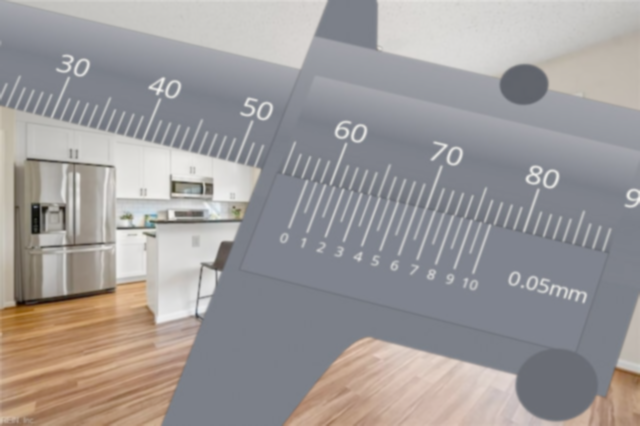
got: 57.6 mm
